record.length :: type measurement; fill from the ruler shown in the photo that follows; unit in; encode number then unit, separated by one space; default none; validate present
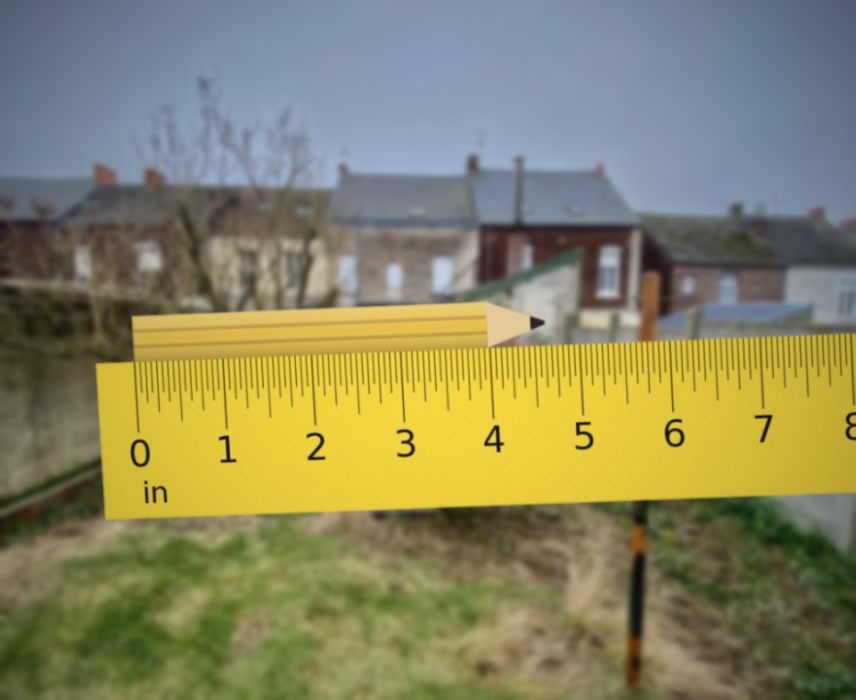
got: 4.625 in
